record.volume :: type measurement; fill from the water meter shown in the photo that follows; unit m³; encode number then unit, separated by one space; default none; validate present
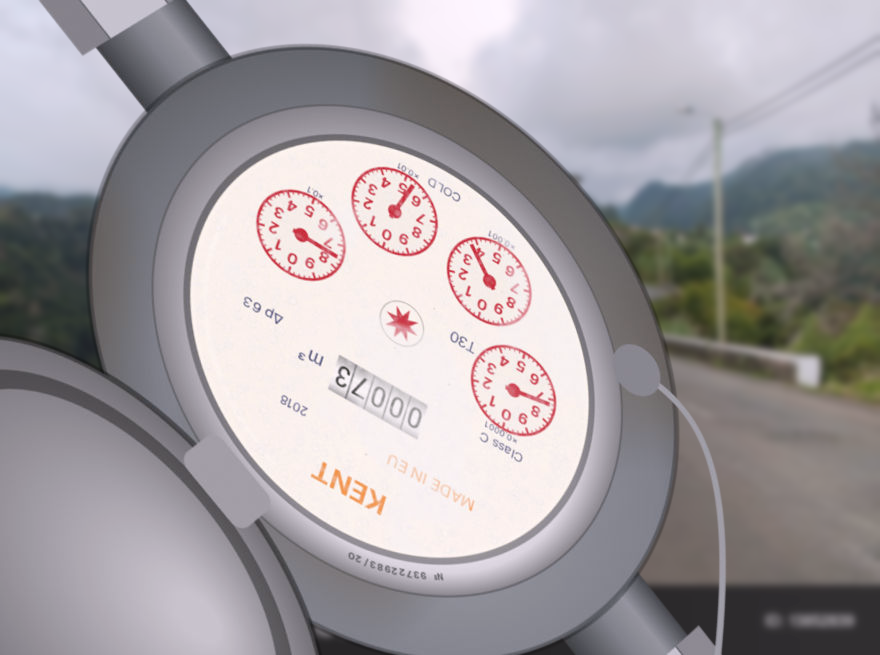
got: 73.7537 m³
